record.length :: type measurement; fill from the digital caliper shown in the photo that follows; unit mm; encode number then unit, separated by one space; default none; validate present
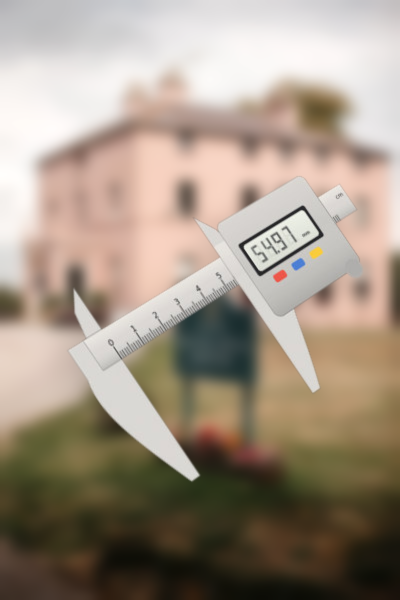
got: 54.97 mm
